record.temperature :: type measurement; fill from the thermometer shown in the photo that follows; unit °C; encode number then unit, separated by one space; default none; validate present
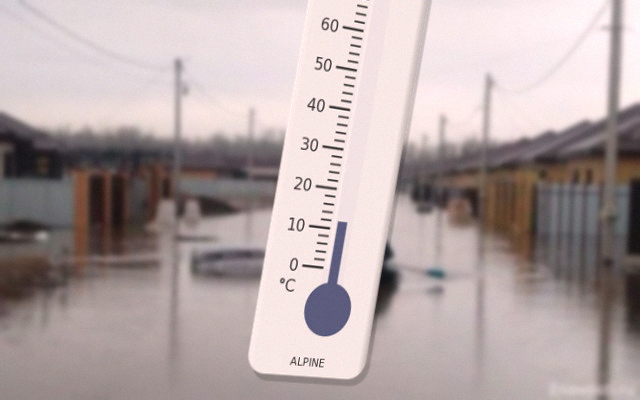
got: 12 °C
